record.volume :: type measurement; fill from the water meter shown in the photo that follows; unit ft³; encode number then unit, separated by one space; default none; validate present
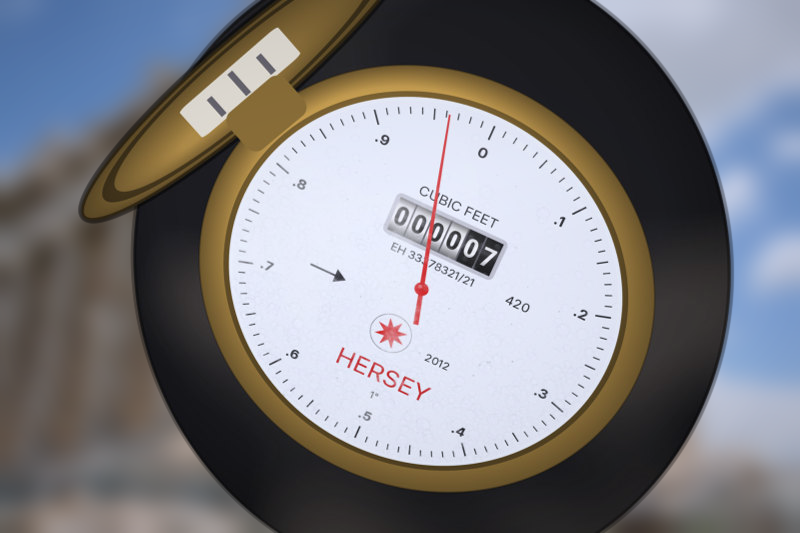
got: 6.96 ft³
